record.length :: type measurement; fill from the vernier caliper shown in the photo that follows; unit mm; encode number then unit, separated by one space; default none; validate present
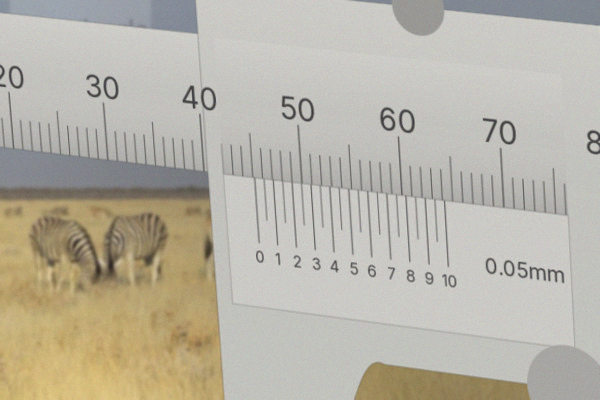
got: 45.2 mm
